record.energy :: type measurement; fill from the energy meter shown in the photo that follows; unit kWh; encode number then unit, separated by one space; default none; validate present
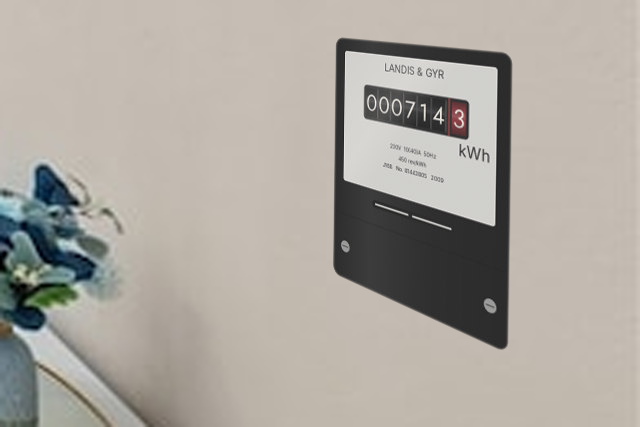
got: 714.3 kWh
